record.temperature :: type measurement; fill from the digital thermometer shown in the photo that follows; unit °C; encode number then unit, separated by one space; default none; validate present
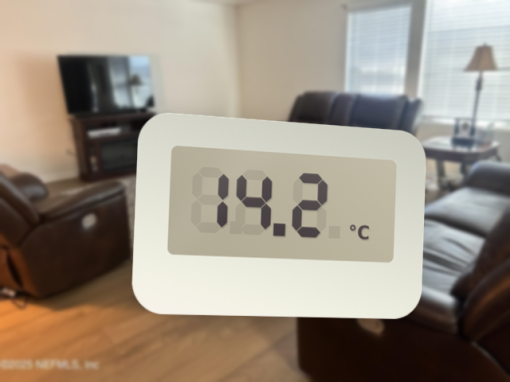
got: 14.2 °C
